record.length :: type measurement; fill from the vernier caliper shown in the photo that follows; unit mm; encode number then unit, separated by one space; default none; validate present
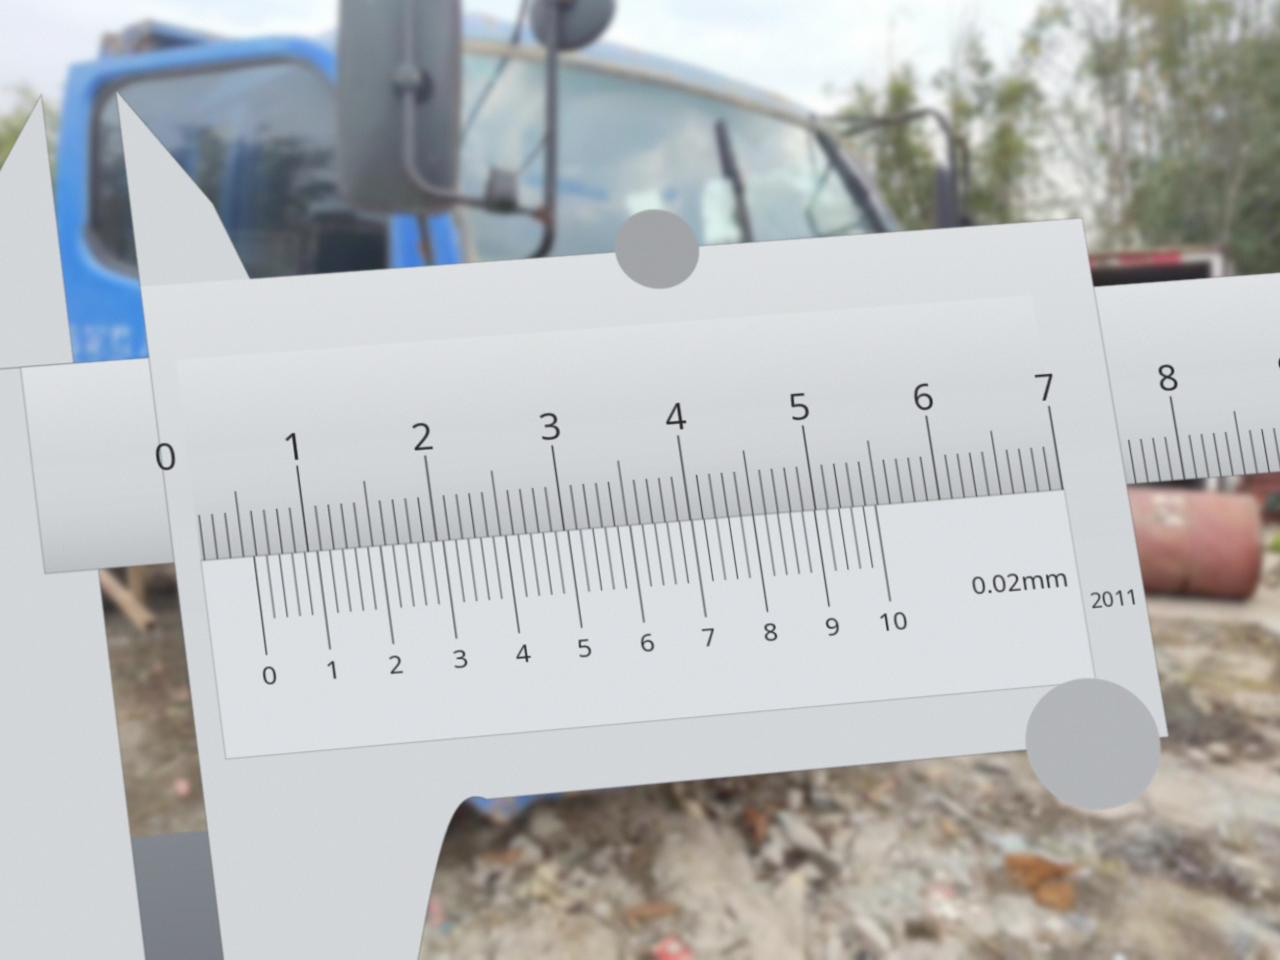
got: 5.8 mm
